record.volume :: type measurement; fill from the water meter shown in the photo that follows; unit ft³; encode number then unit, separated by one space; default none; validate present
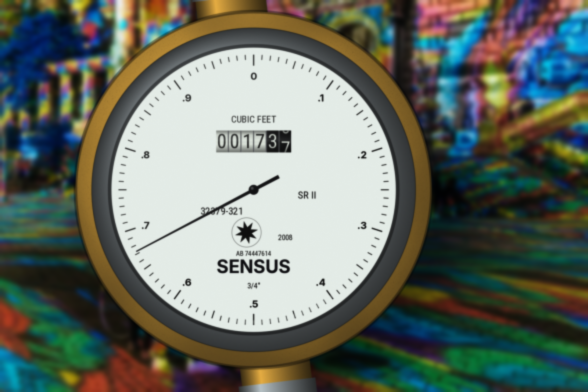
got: 1736.67 ft³
